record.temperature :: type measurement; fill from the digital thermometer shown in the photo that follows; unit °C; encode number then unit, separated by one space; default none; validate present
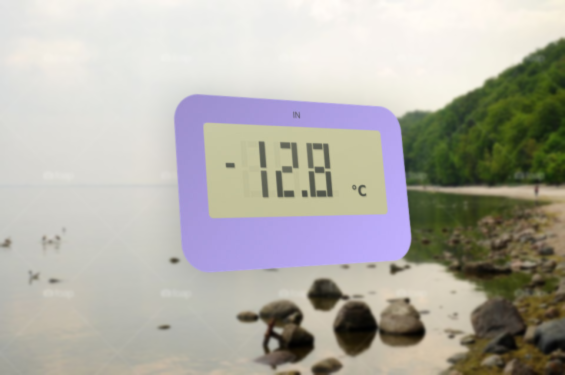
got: -12.8 °C
